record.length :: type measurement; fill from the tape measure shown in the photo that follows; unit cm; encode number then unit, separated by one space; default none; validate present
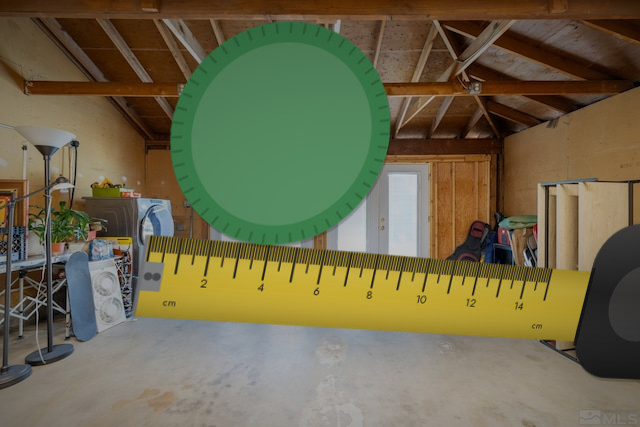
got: 7.5 cm
